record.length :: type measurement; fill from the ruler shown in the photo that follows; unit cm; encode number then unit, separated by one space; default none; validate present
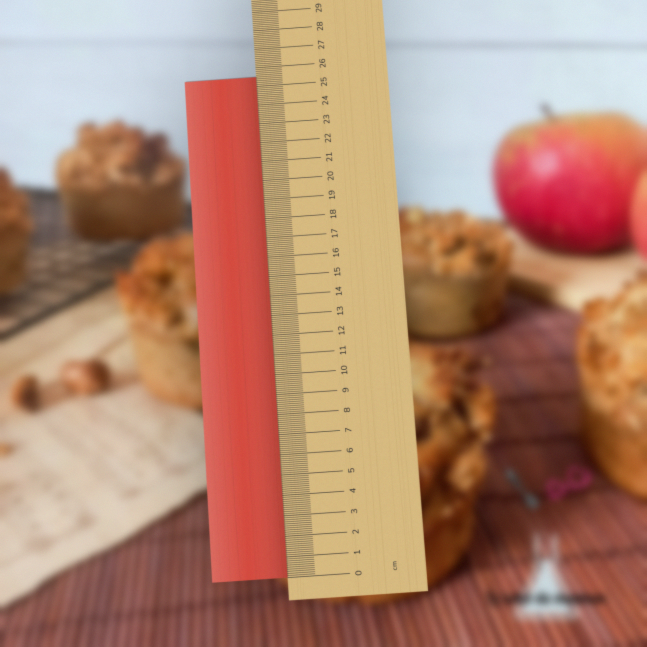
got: 25.5 cm
